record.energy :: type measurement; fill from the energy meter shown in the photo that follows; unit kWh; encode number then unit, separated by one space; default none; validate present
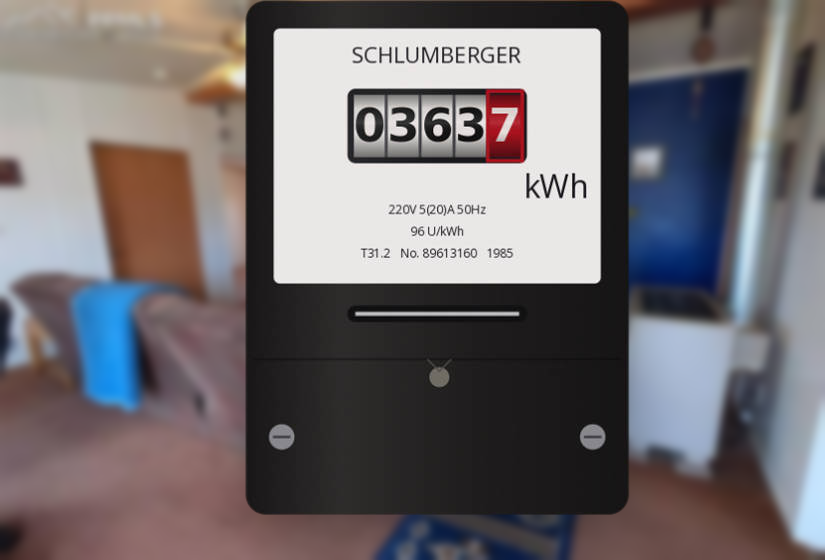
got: 363.7 kWh
